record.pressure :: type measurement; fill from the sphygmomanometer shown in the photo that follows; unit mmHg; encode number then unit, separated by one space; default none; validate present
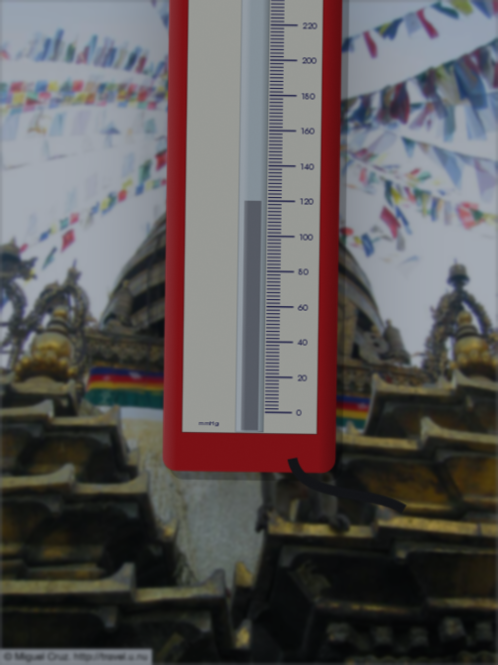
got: 120 mmHg
